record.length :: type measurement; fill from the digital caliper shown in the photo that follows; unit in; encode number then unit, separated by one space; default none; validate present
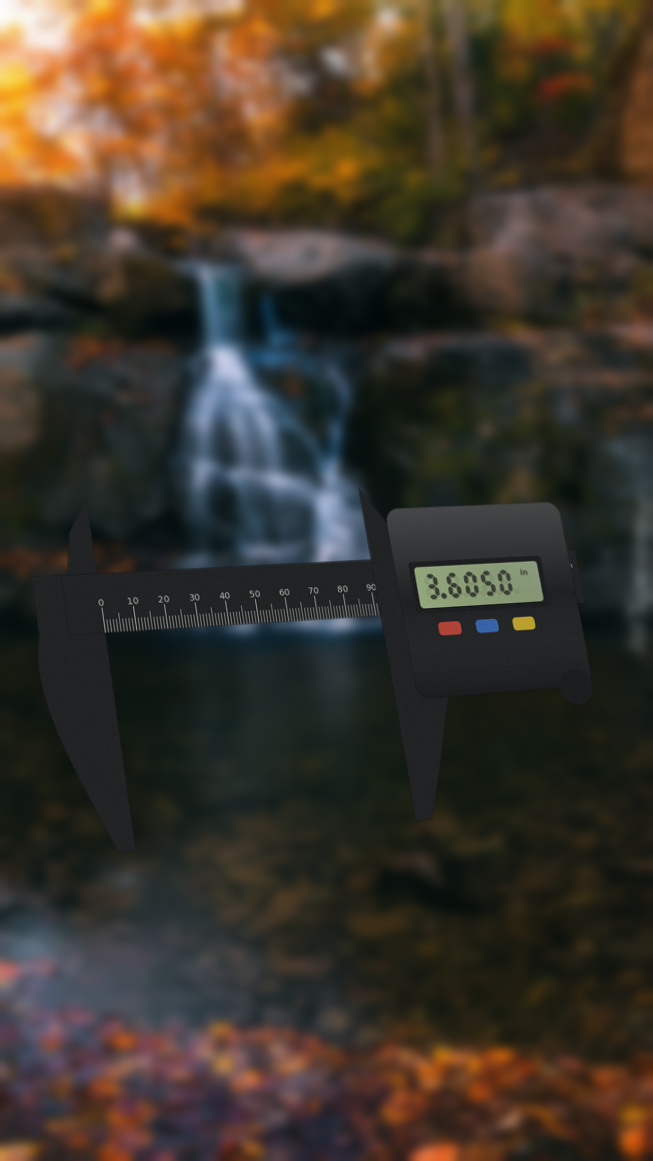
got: 3.6050 in
